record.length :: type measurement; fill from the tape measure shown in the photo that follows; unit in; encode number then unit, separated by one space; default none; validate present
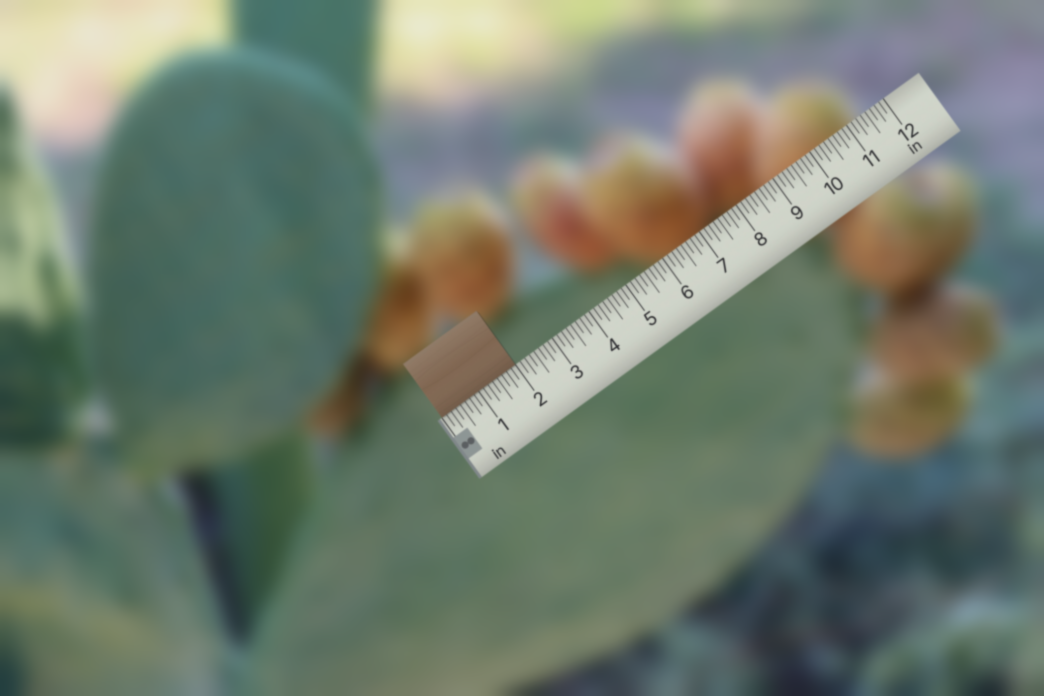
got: 2 in
